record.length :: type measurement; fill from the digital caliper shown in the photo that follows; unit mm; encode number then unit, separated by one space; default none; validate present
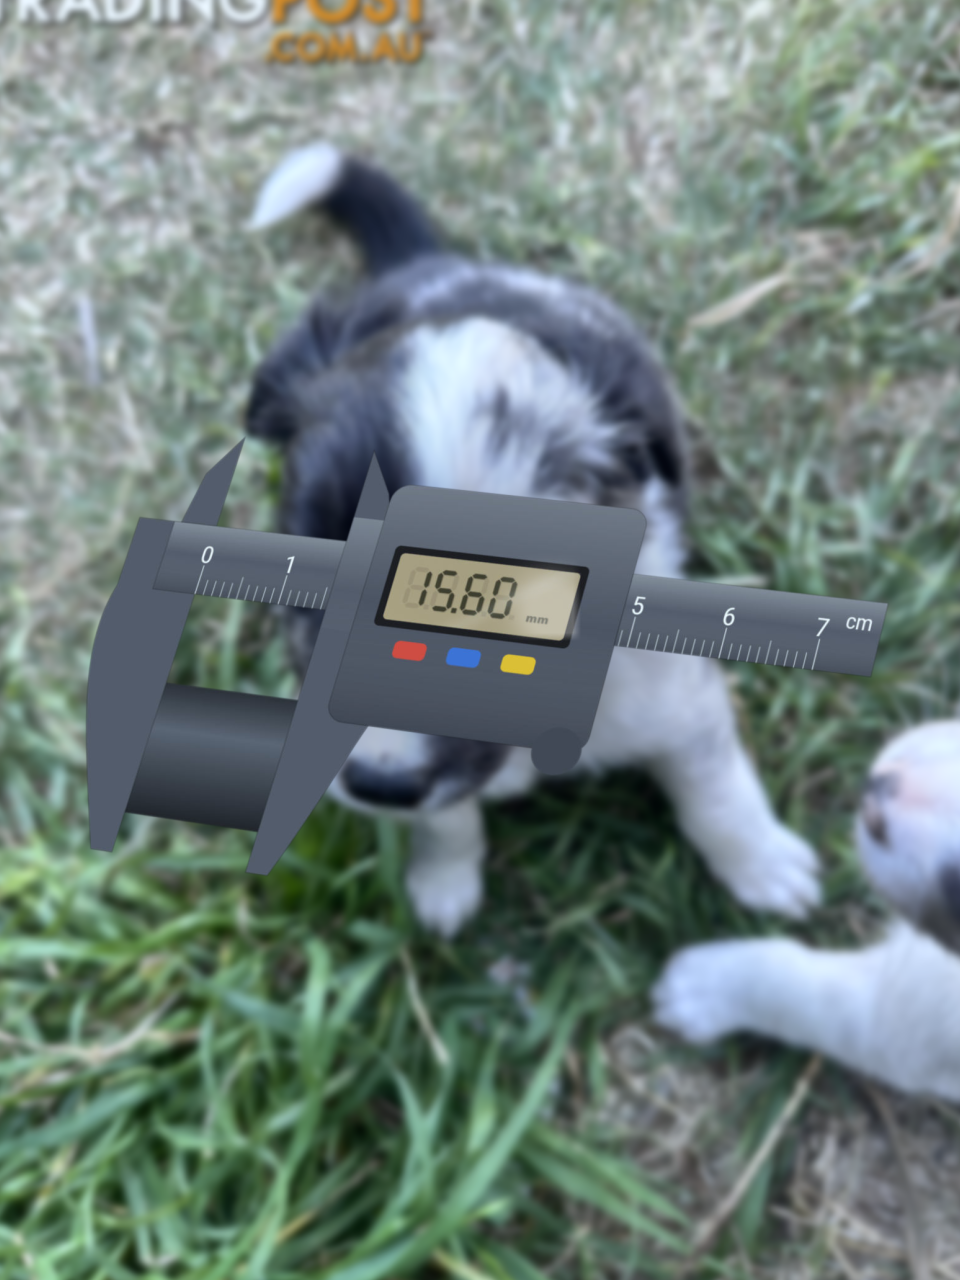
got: 15.60 mm
